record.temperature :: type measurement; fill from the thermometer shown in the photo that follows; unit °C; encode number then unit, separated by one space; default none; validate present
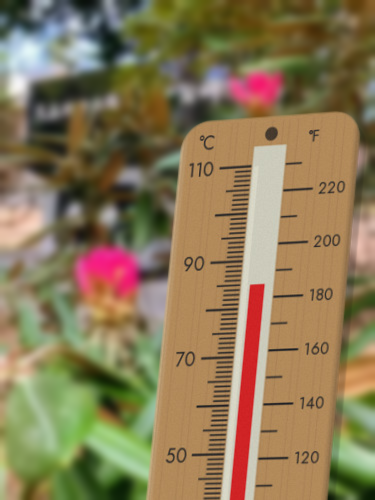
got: 85 °C
